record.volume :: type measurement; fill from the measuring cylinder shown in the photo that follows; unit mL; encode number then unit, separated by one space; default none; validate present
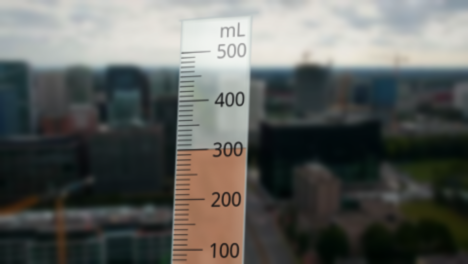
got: 300 mL
